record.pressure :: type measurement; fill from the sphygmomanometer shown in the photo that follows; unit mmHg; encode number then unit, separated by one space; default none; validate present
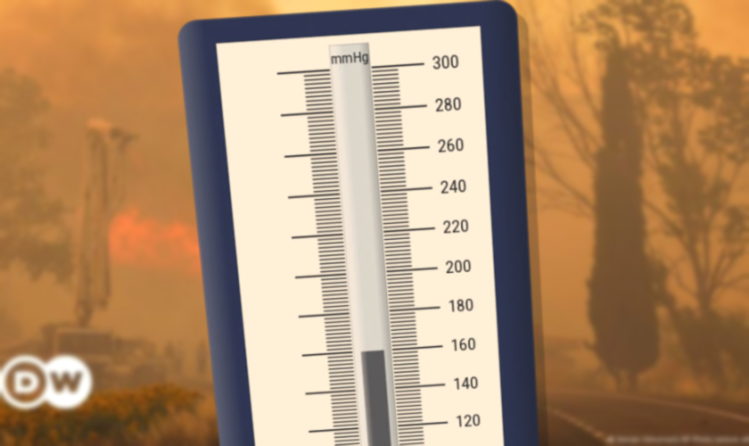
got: 160 mmHg
